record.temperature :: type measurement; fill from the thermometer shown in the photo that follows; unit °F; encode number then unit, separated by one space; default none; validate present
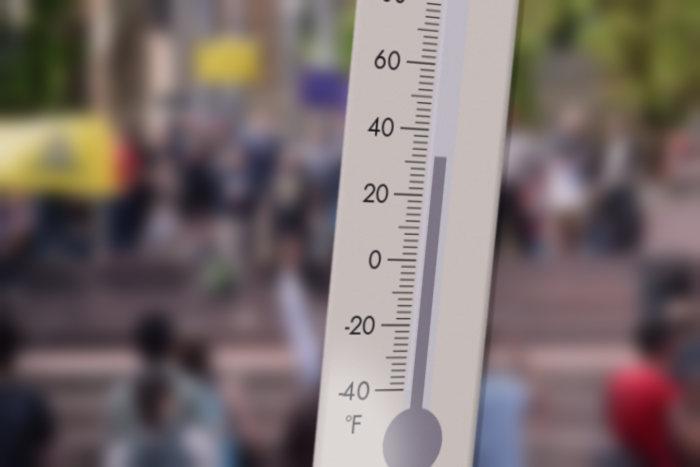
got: 32 °F
